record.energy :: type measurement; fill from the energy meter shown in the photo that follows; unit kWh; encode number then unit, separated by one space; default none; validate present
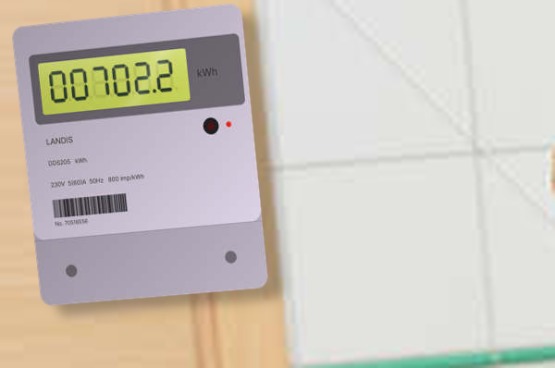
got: 702.2 kWh
